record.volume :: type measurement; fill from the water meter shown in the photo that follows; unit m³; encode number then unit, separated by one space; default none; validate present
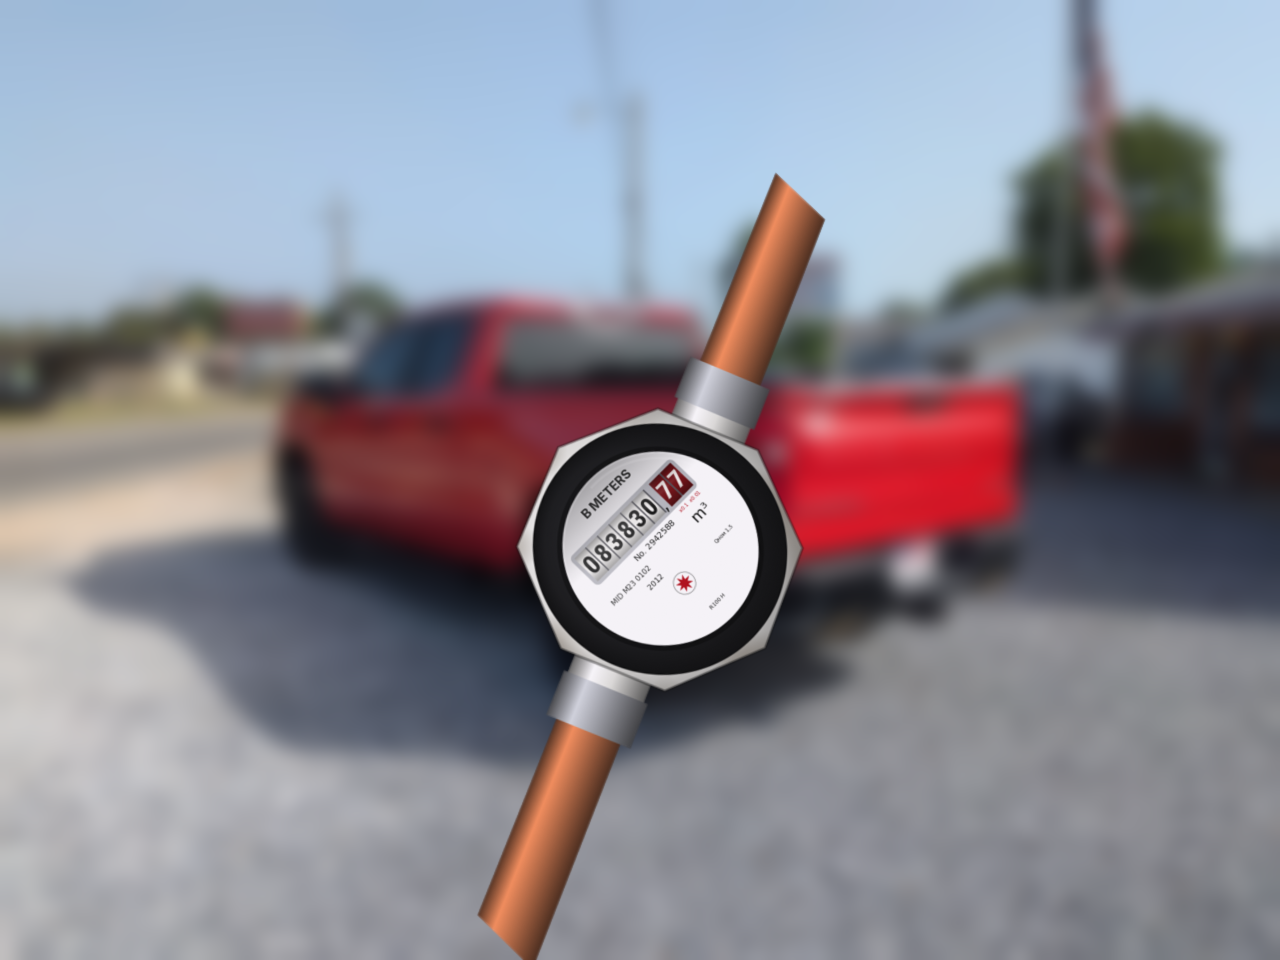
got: 83830.77 m³
